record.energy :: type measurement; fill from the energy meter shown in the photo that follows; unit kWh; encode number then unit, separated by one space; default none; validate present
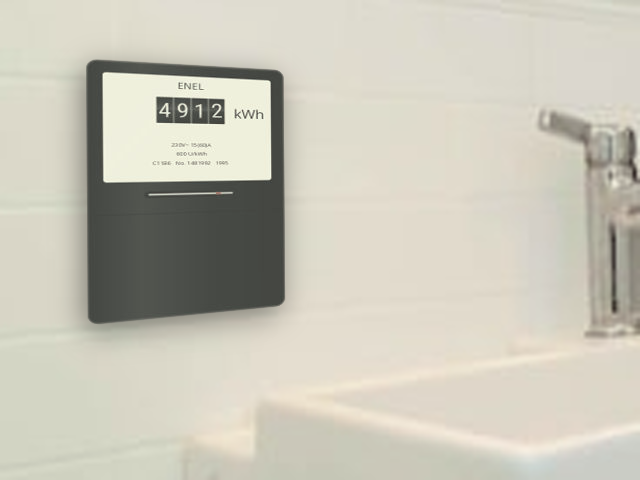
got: 4912 kWh
